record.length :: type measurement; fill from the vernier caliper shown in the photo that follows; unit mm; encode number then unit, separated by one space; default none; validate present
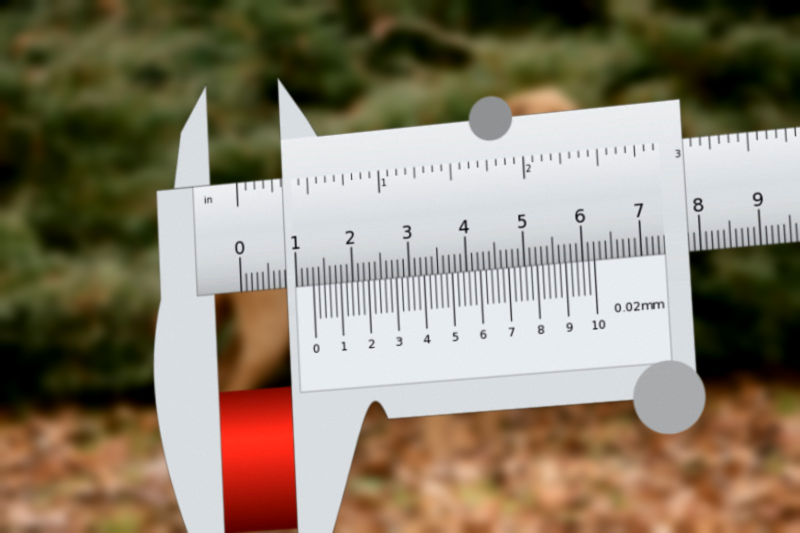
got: 13.0 mm
